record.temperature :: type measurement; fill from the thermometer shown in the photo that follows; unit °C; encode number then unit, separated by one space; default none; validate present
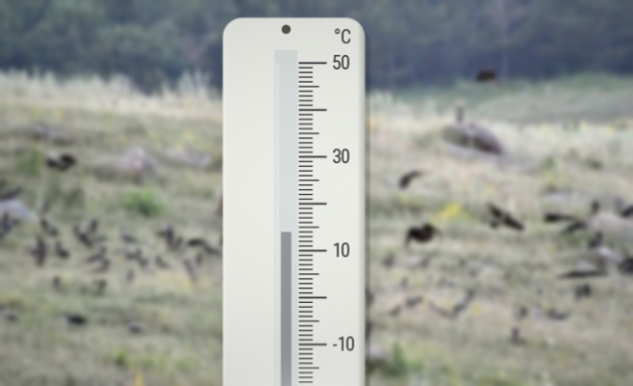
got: 14 °C
